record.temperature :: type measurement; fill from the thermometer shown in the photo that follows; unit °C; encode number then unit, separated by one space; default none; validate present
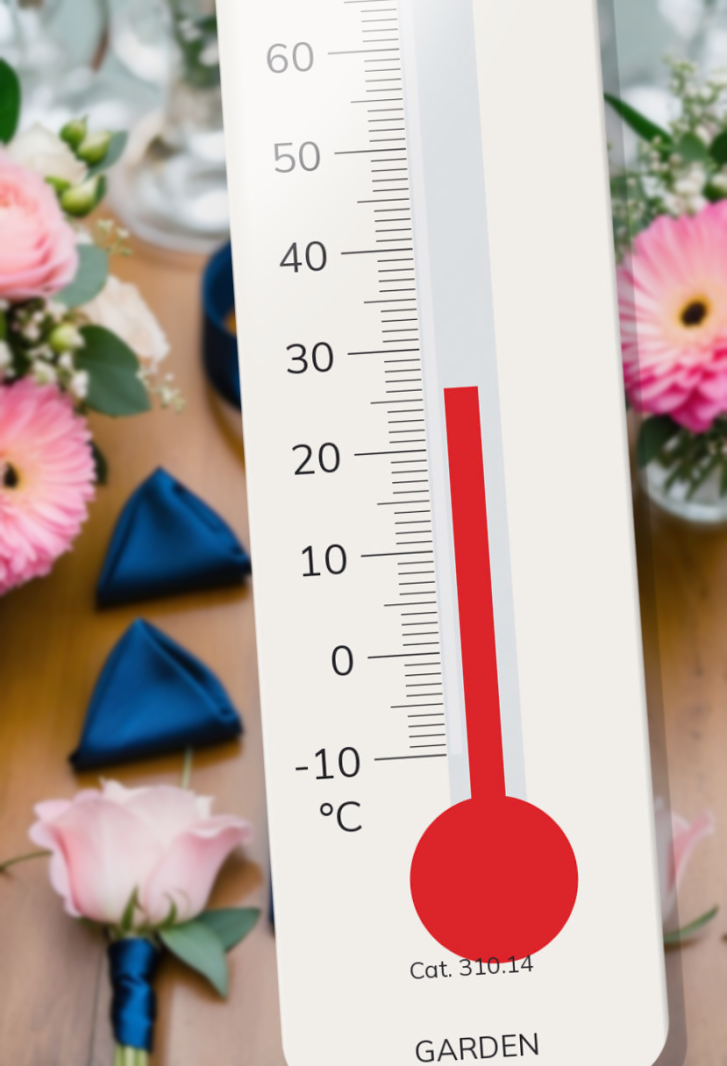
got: 26 °C
